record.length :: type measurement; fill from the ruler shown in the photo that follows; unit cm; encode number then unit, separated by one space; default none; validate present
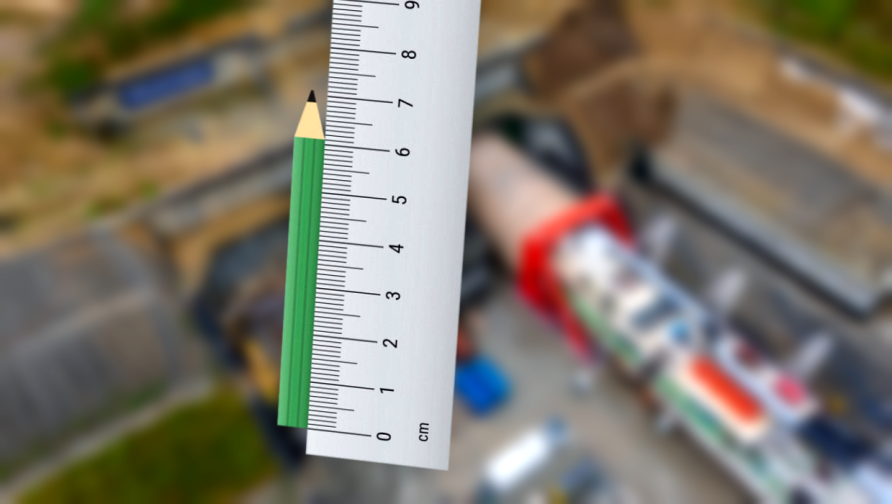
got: 7.1 cm
